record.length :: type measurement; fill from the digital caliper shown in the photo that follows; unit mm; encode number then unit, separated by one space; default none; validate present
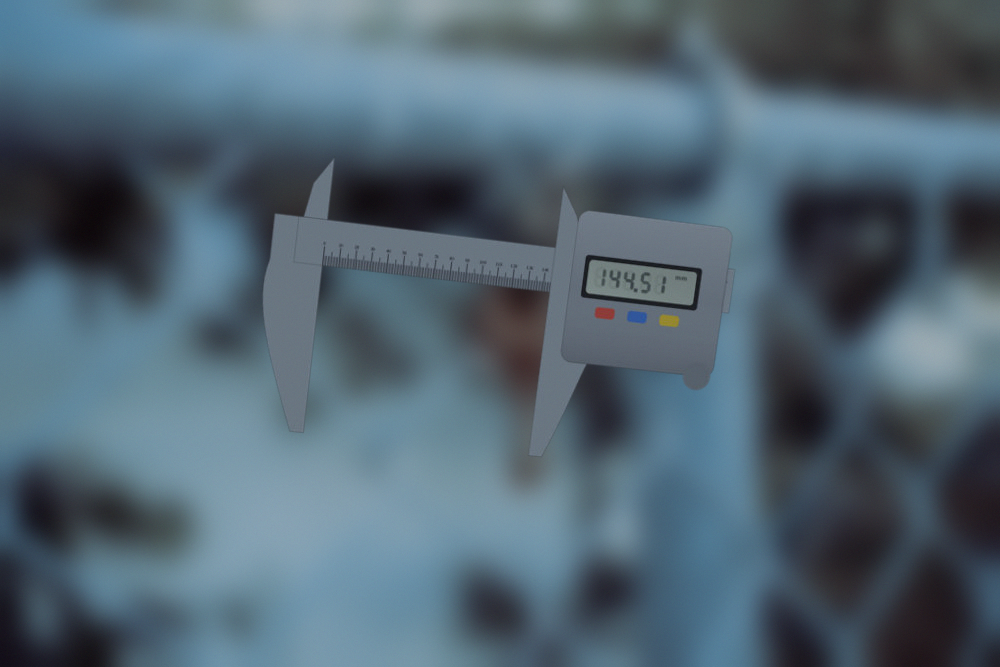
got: 144.51 mm
